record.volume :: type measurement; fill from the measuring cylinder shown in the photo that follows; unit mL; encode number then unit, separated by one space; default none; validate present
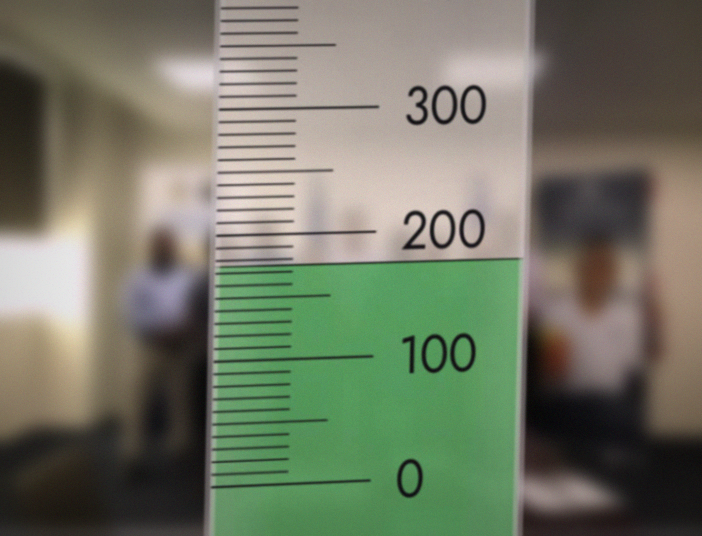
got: 175 mL
